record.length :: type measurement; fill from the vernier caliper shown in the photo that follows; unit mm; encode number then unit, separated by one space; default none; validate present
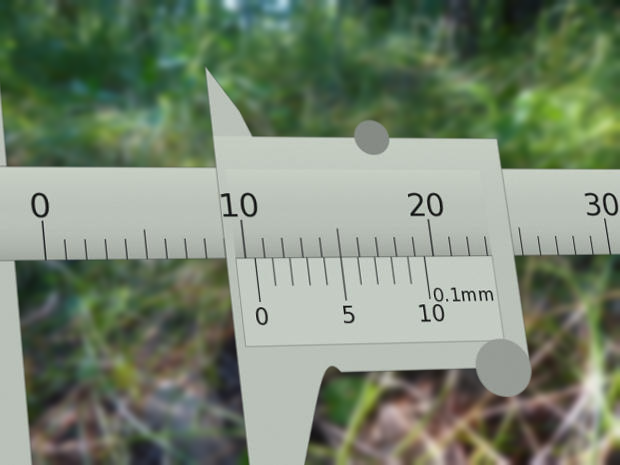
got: 10.5 mm
